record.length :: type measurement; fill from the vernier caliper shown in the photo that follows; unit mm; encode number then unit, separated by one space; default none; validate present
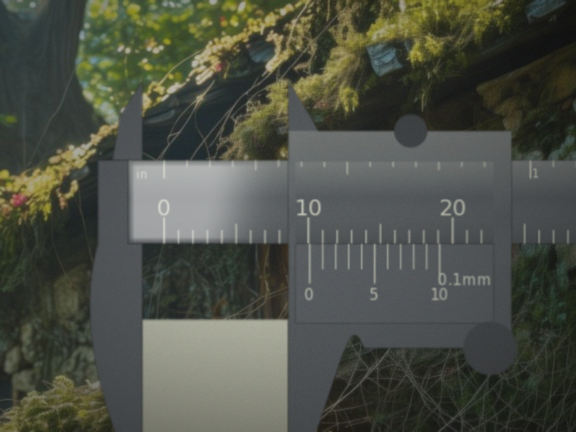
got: 10.1 mm
